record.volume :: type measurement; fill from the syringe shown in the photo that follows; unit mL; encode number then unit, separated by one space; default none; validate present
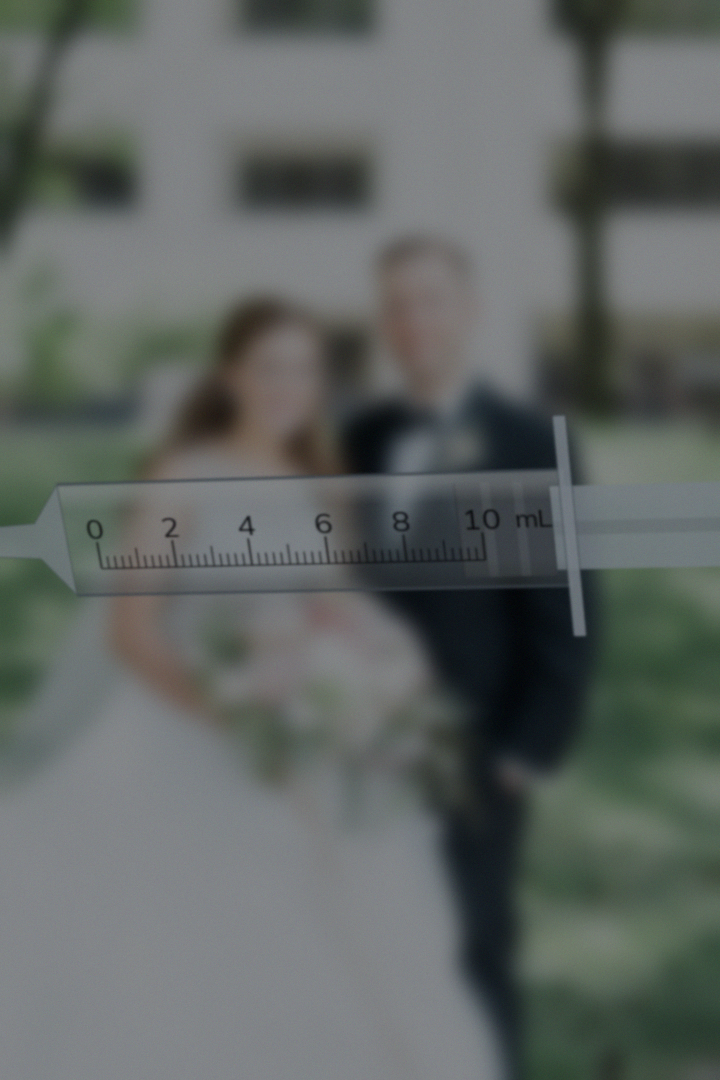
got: 9.4 mL
